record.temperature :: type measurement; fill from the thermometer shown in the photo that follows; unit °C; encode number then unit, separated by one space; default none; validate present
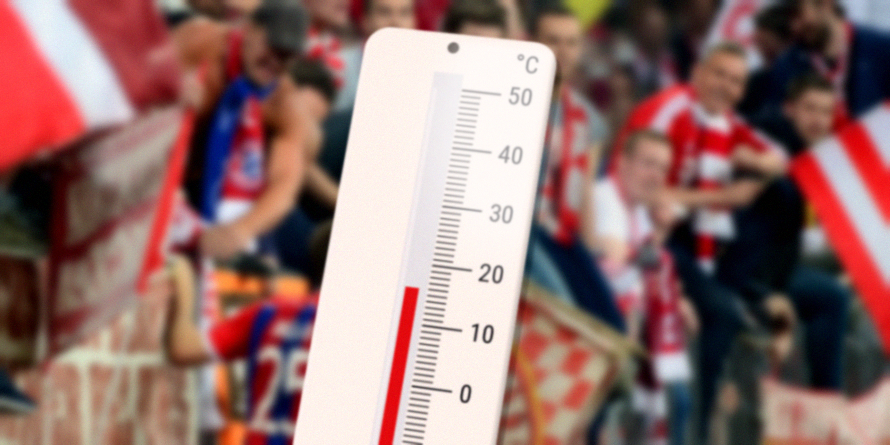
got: 16 °C
